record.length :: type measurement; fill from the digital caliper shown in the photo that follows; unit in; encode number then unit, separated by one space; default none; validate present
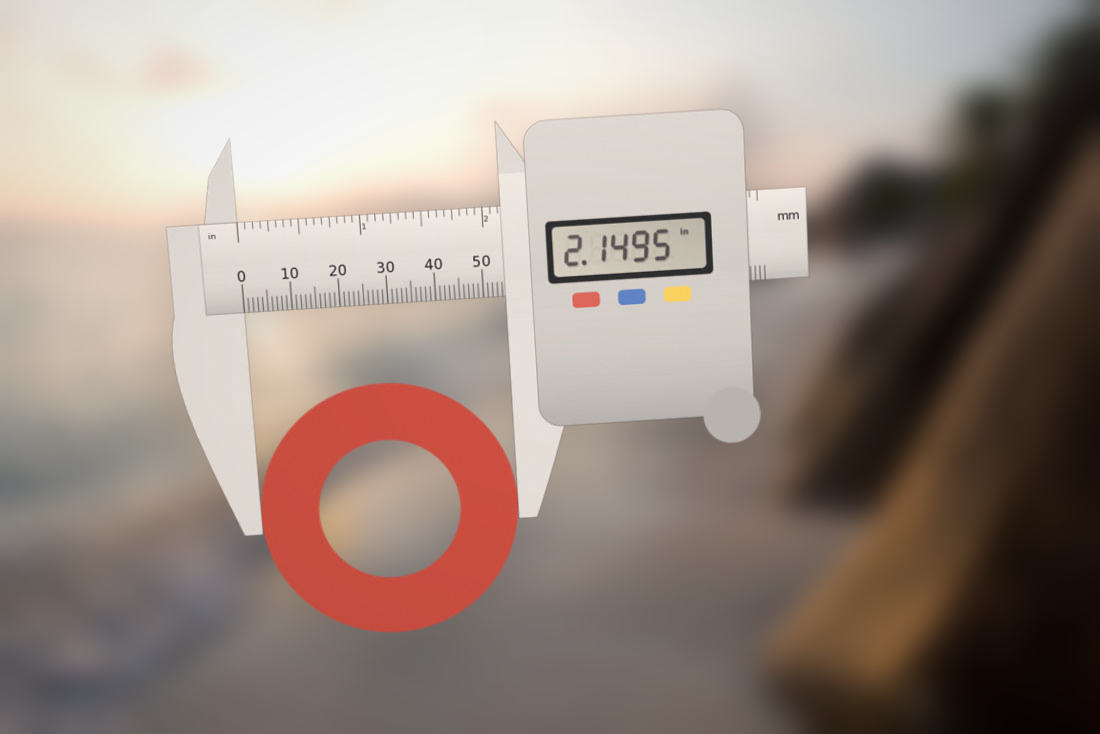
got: 2.1495 in
